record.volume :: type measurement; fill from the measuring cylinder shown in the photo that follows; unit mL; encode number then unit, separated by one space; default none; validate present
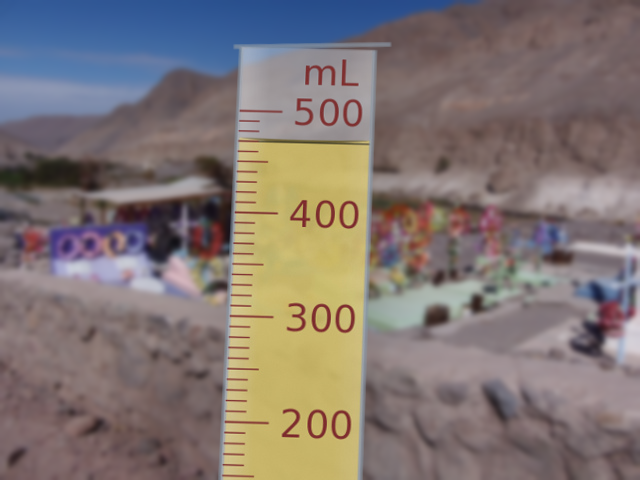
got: 470 mL
